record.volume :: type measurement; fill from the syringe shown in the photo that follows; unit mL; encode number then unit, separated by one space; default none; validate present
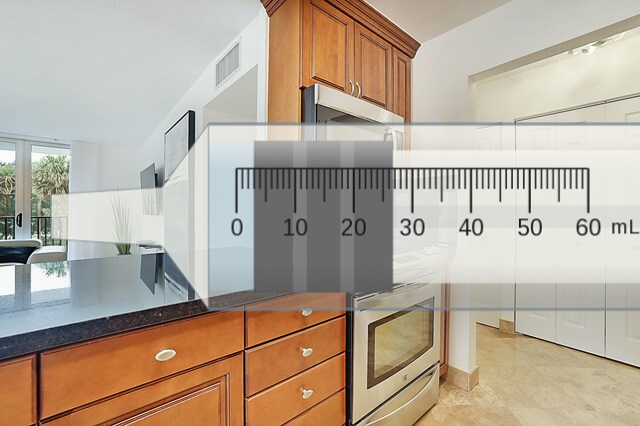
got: 3 mL
